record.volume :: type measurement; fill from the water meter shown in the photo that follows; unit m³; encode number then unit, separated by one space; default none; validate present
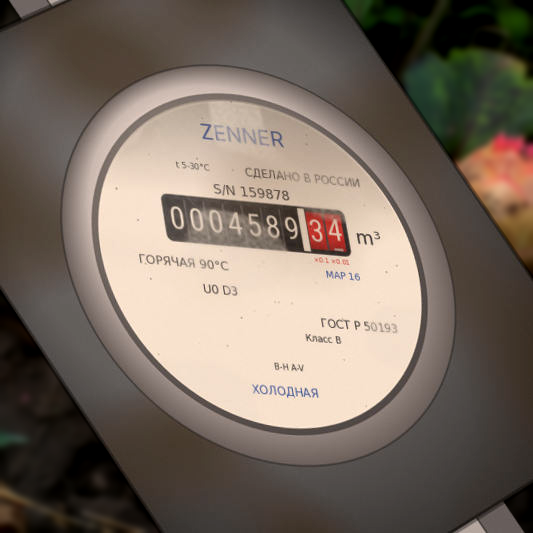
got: 4589.34 m³
